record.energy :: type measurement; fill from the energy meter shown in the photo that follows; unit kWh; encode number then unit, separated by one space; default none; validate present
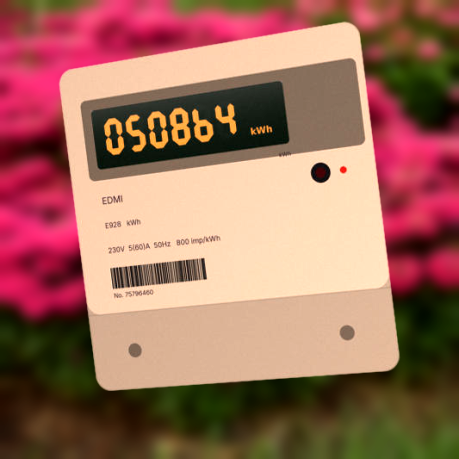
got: 50864 kWh
